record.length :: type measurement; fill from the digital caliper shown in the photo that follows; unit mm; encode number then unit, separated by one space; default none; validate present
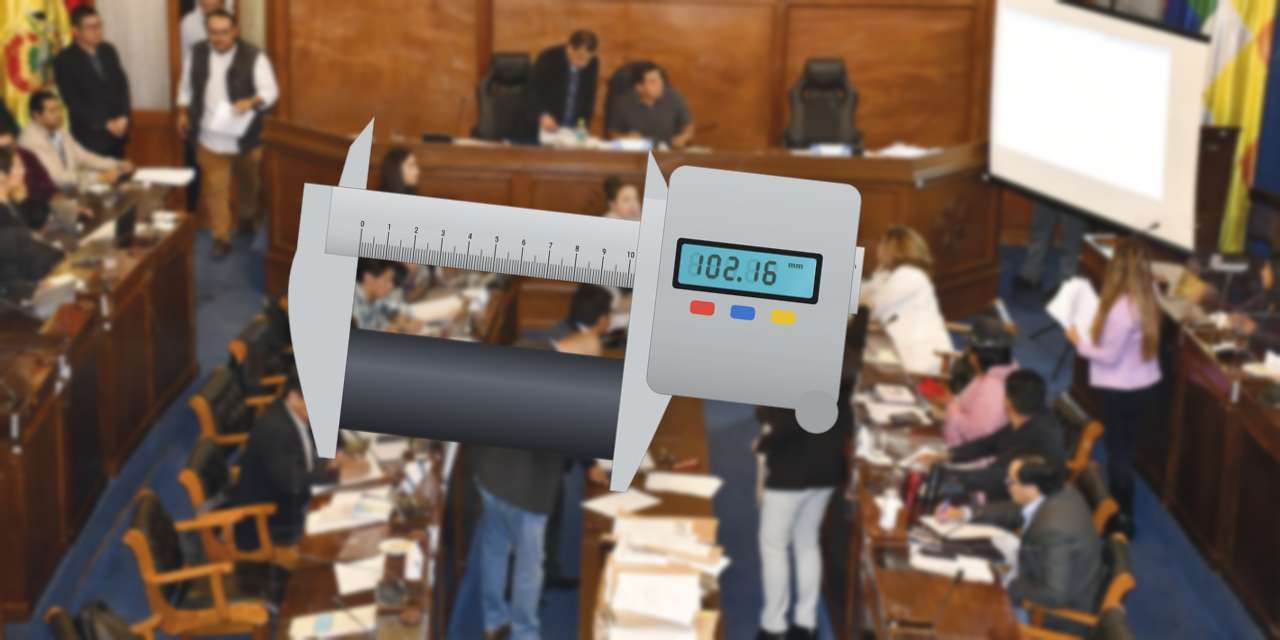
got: 102.16 mm
